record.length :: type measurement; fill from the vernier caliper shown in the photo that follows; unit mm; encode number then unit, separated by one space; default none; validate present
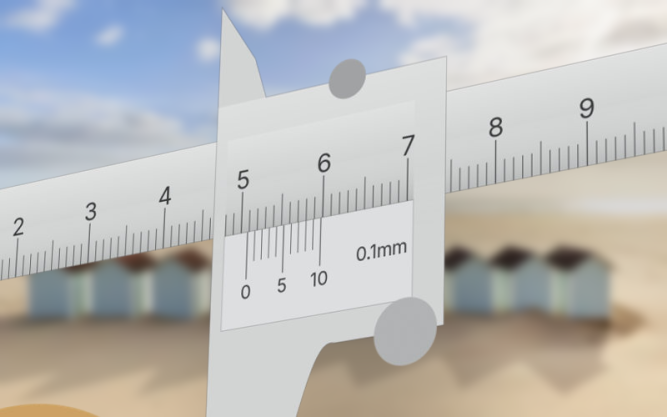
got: 50.8 mm
